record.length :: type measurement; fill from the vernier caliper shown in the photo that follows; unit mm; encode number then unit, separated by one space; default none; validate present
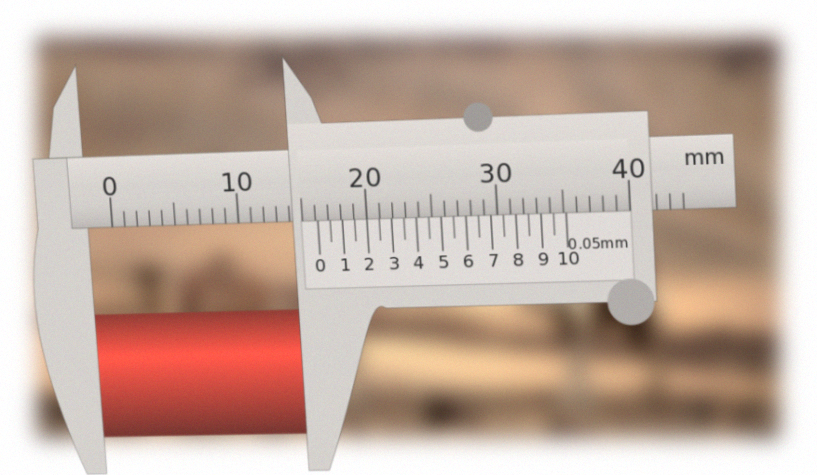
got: 16.2 mm
